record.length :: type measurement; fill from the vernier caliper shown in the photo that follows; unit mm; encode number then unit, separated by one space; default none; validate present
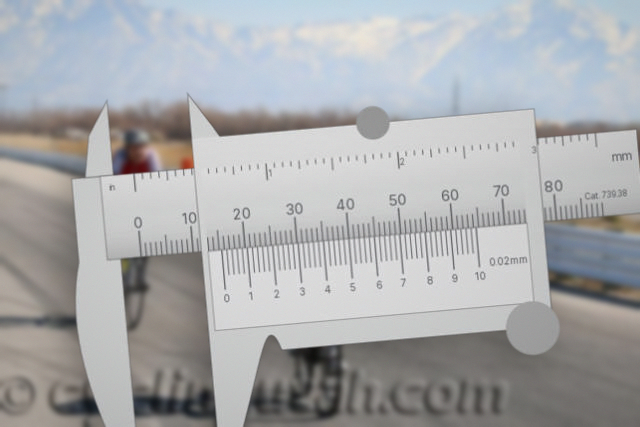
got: 15.5 mm
